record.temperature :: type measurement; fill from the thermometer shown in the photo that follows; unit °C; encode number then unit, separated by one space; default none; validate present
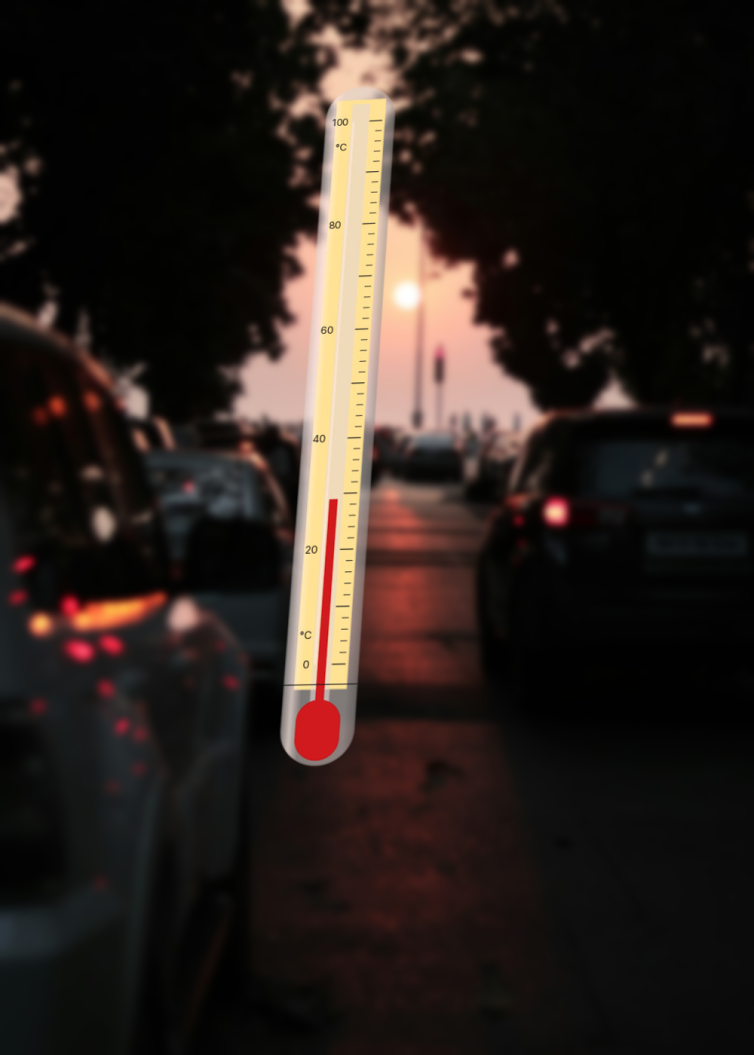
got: 29 °C
